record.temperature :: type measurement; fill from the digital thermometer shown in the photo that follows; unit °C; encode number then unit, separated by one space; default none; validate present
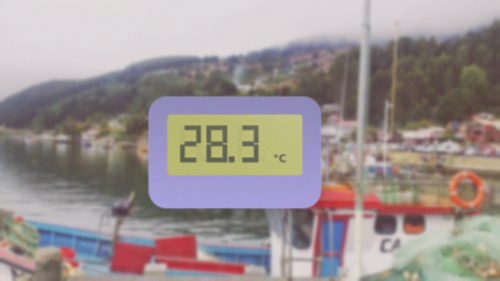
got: 28.3 °C
